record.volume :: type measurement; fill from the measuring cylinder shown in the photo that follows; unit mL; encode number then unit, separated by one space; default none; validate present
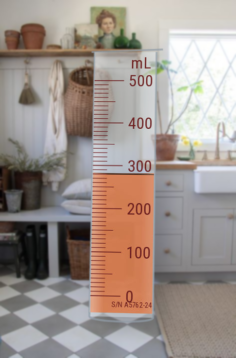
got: 280 mL
